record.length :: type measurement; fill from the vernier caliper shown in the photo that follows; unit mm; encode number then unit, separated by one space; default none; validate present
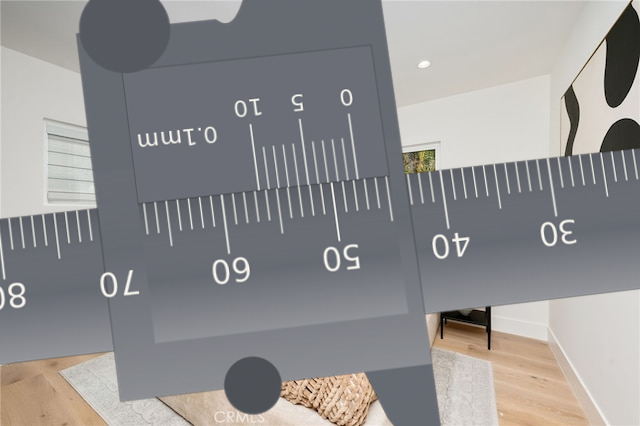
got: 47.6 mm
